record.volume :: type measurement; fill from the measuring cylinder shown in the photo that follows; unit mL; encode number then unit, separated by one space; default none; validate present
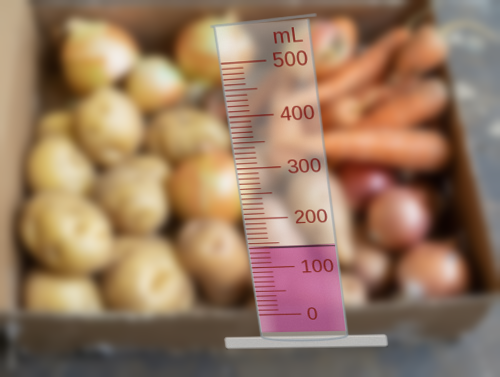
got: 140 mL
